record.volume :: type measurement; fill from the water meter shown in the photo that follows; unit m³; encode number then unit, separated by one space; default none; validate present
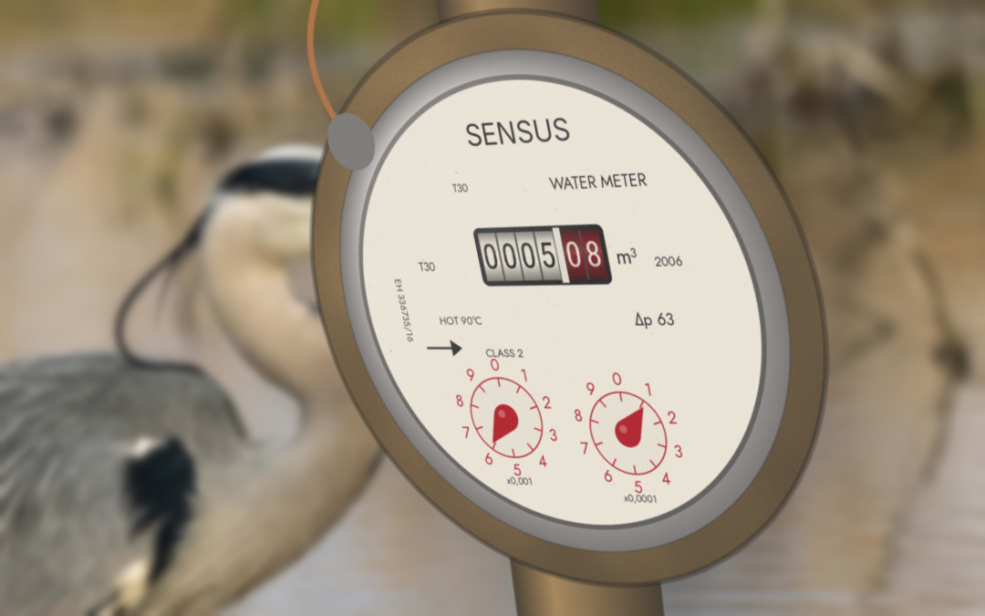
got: 5.0861 m³
